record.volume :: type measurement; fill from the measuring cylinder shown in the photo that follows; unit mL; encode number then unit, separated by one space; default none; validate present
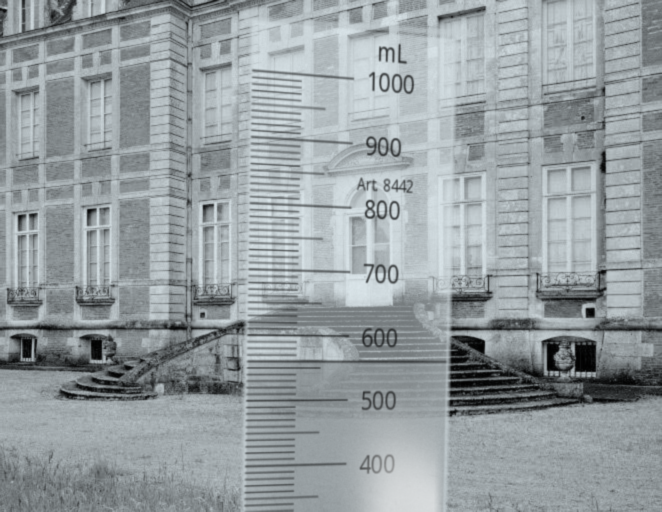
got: 560 mL
